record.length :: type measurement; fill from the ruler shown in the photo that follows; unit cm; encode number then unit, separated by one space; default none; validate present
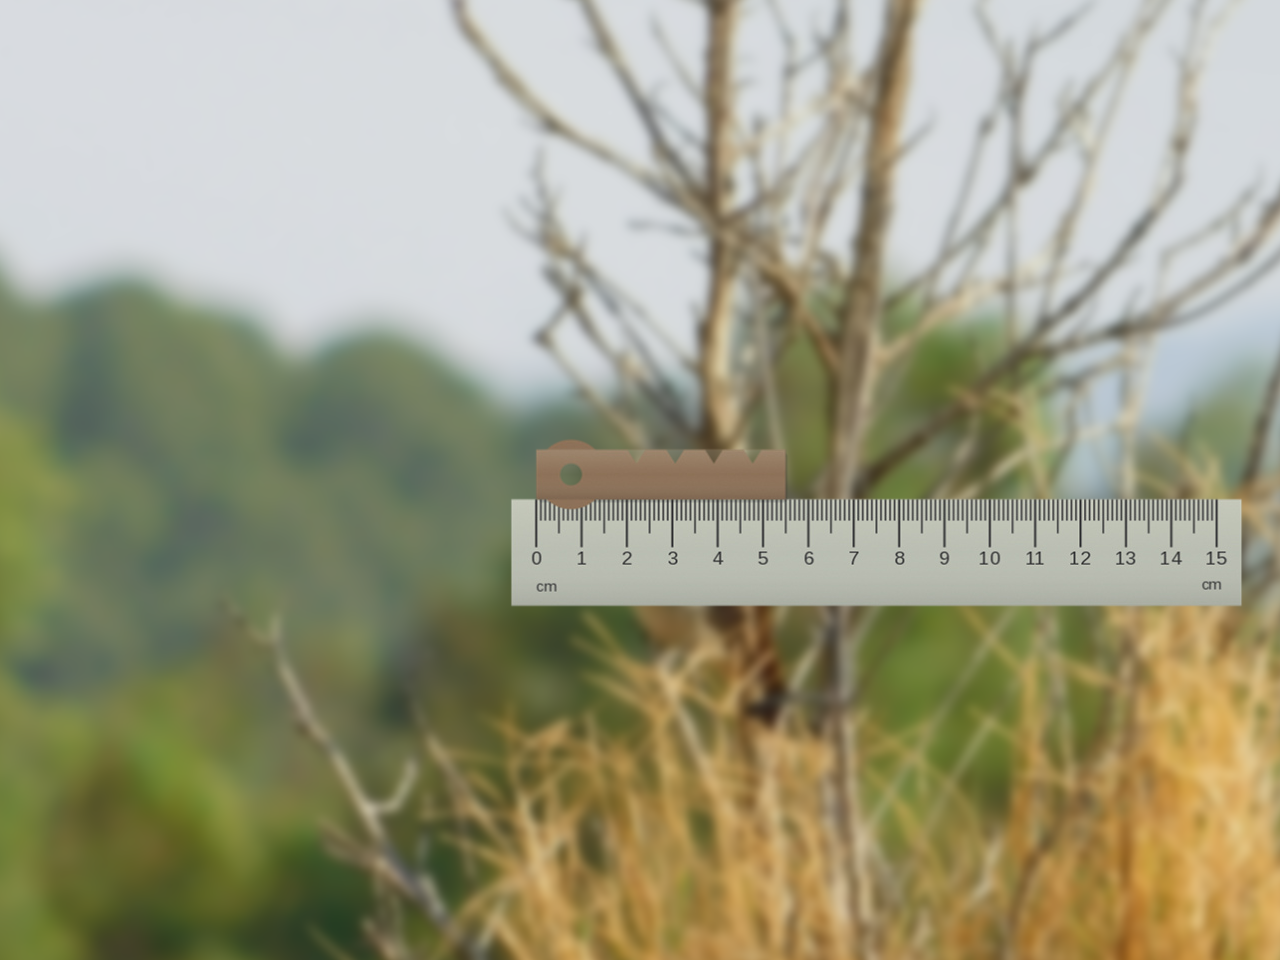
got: 5.5 cm
